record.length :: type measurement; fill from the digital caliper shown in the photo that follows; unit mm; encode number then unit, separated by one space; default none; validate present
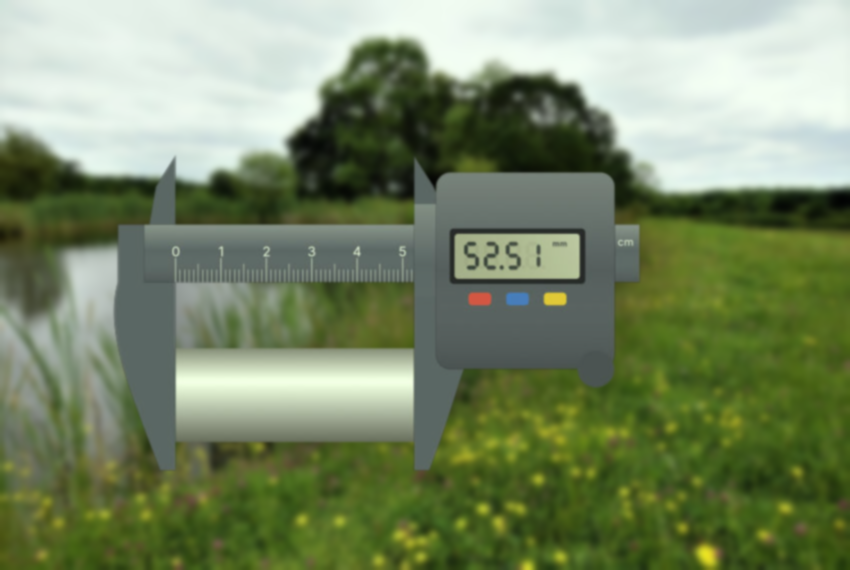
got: 52.51 mm
